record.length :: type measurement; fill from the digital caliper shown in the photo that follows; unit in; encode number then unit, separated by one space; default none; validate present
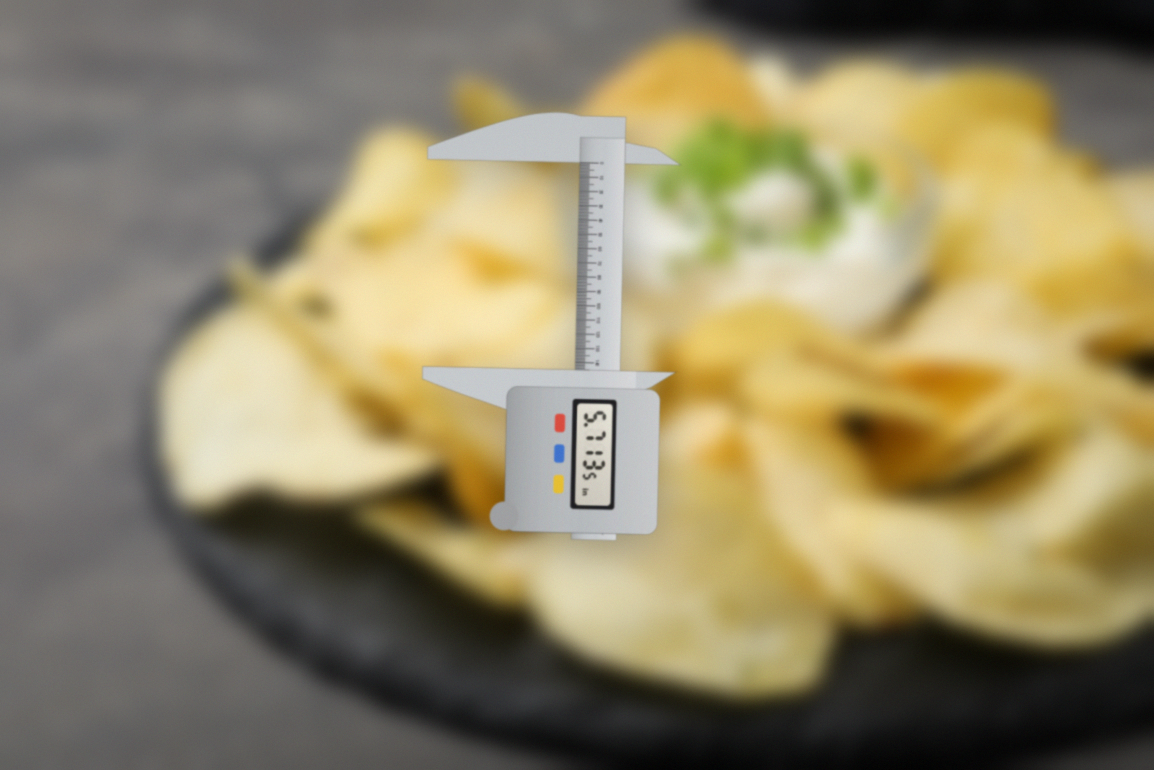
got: 5.7135 in
